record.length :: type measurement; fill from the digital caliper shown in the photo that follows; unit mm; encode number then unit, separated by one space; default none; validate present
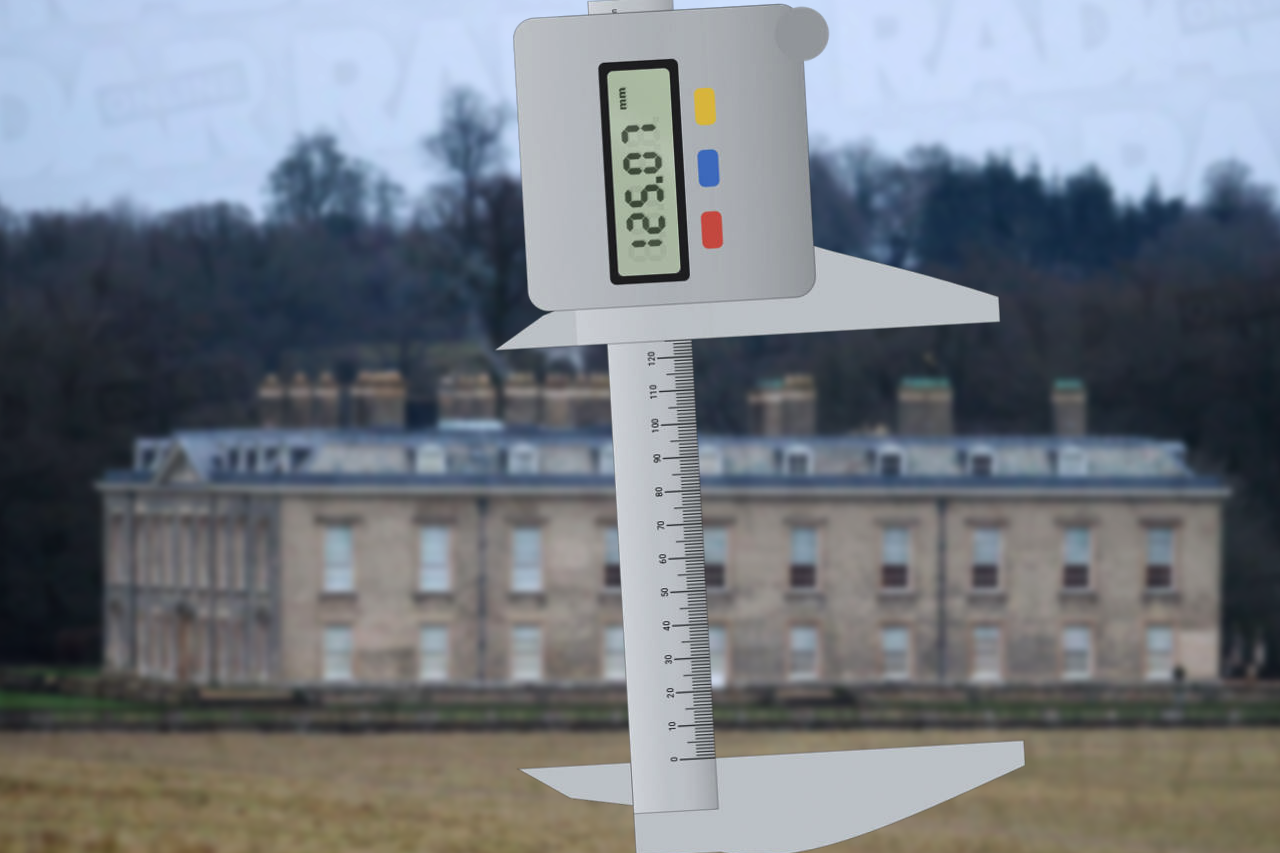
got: 125.07 mm
